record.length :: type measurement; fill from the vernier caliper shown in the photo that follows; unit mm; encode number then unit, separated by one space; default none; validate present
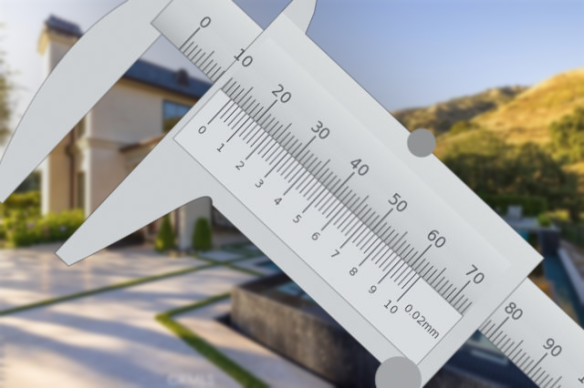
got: 13.6 mm
